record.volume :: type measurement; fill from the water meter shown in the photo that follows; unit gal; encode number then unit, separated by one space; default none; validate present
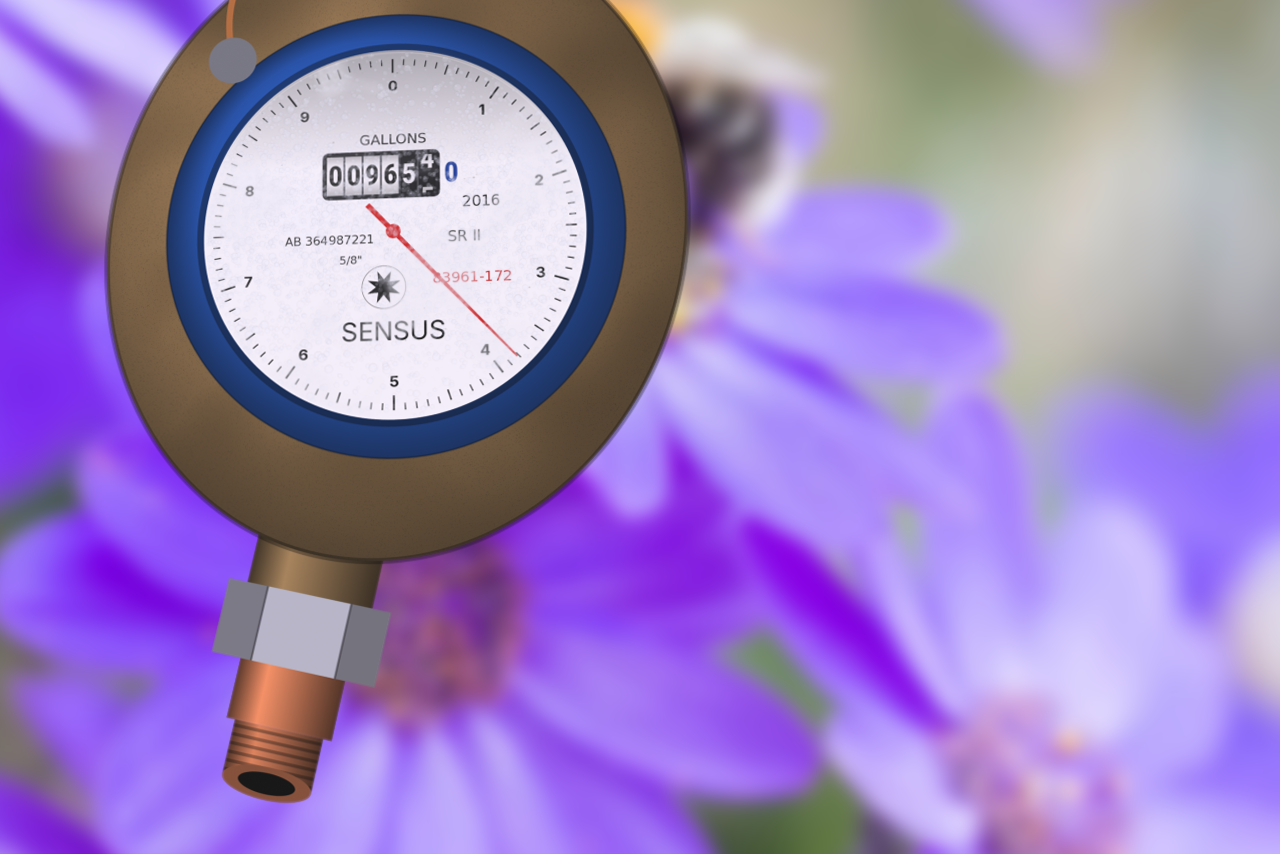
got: 96543.8 gal
